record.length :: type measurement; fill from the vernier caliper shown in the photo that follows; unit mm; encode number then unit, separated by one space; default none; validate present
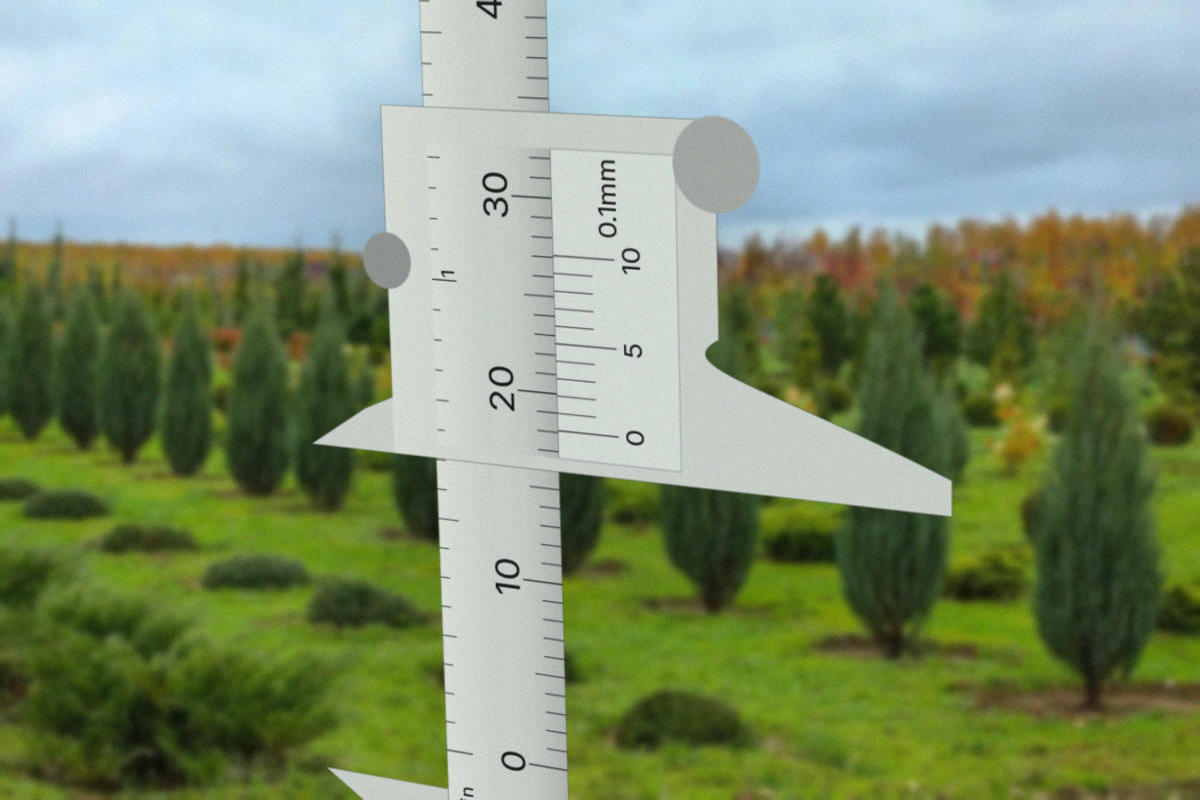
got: 18.1 mm
